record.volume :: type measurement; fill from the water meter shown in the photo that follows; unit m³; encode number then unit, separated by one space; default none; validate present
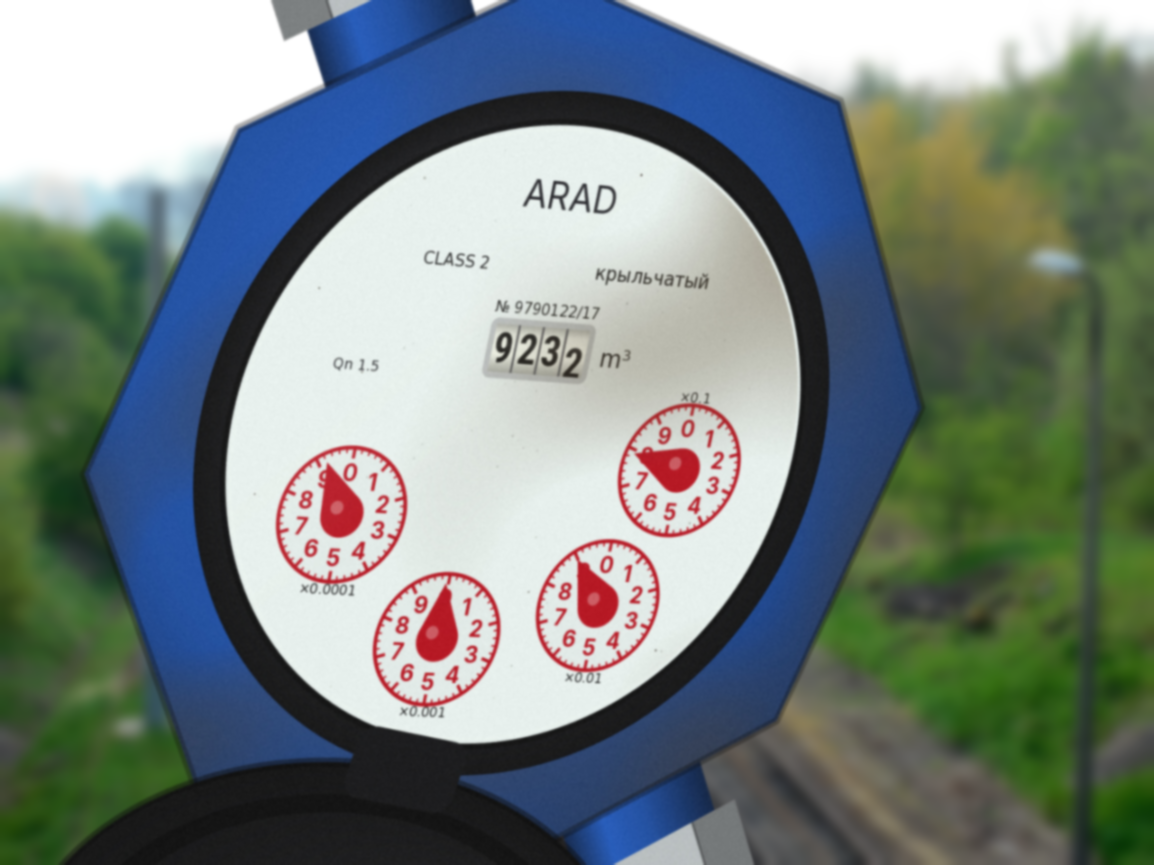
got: 9231.7899 m³
